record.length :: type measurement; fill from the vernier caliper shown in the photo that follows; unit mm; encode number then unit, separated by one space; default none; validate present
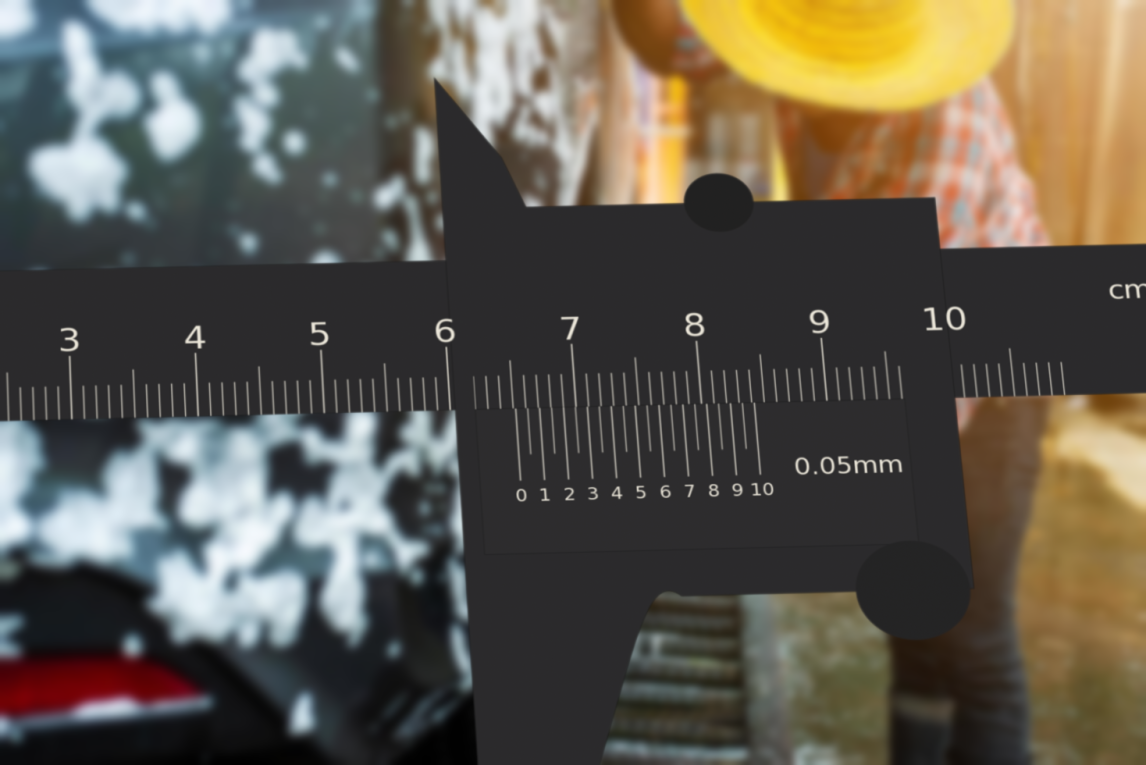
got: 65.2 mm
